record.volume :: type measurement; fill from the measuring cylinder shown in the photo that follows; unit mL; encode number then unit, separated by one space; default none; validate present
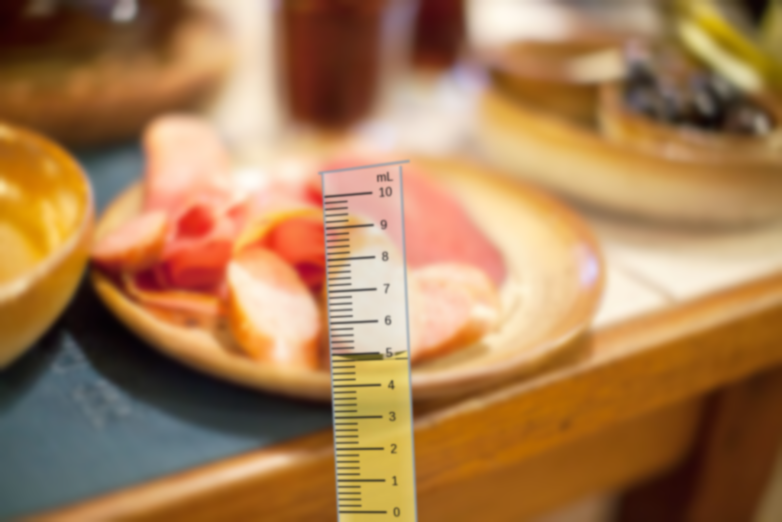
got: 4.8 mL
